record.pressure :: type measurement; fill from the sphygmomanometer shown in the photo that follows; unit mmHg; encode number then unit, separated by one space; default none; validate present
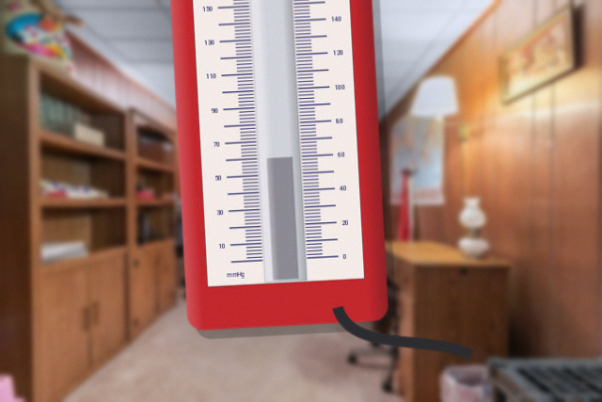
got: 60 mmHg
